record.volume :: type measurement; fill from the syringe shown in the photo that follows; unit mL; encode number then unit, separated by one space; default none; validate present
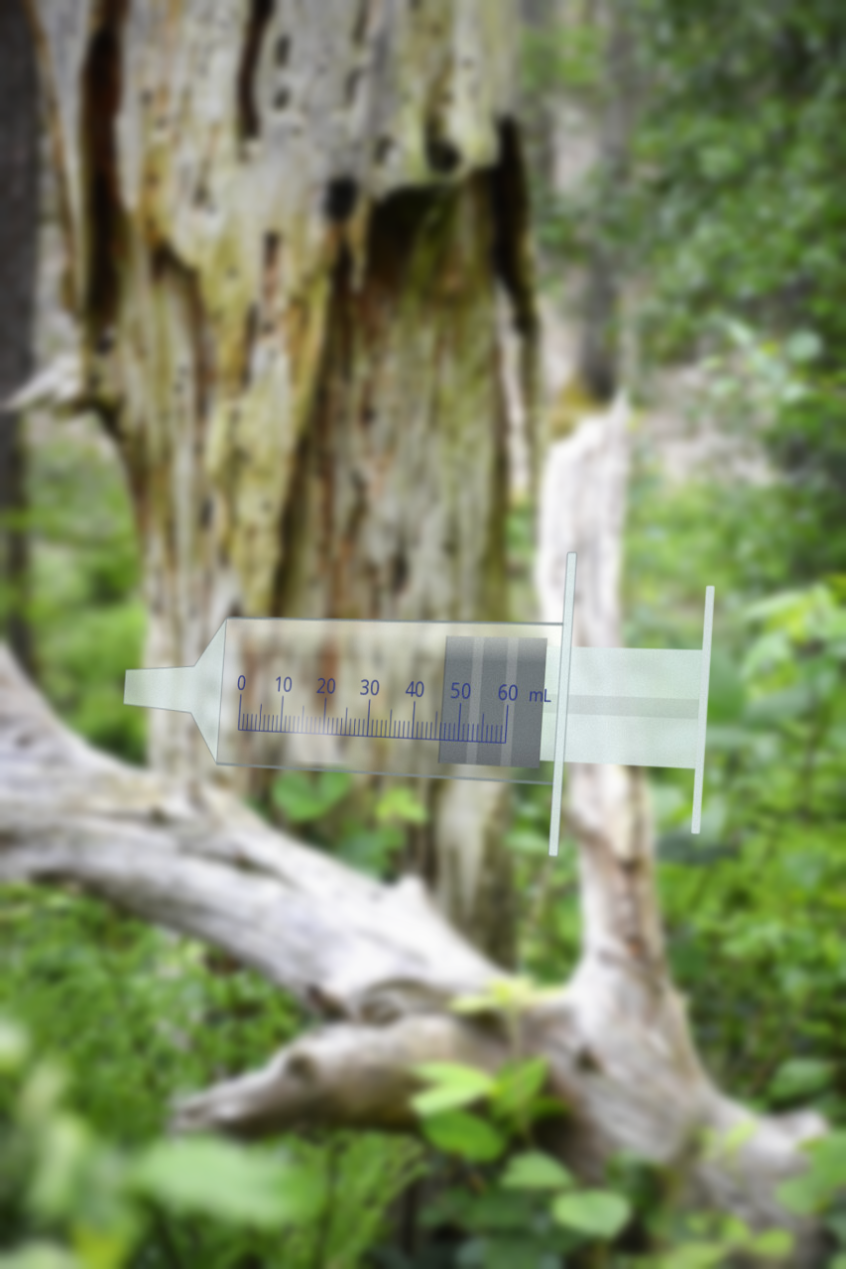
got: 46 mL
